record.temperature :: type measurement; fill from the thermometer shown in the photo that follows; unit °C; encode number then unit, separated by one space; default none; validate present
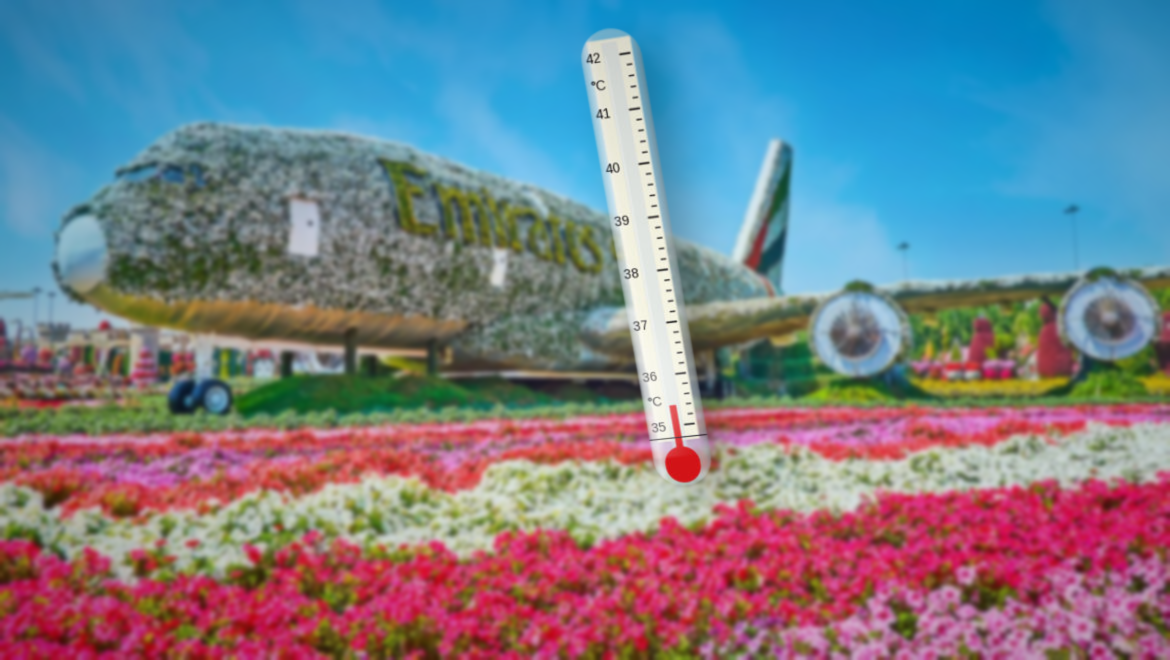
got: 35.4 °C
